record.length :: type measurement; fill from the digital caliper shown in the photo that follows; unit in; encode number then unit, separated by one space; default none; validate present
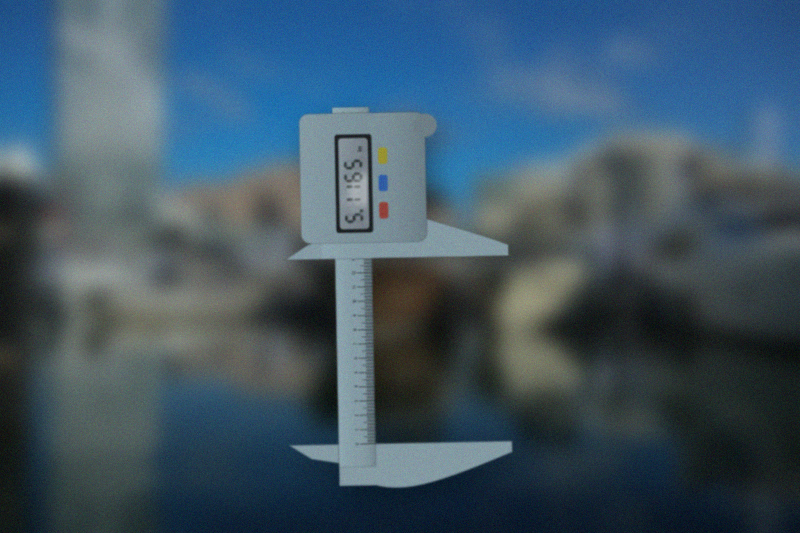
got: 5.1165 in
